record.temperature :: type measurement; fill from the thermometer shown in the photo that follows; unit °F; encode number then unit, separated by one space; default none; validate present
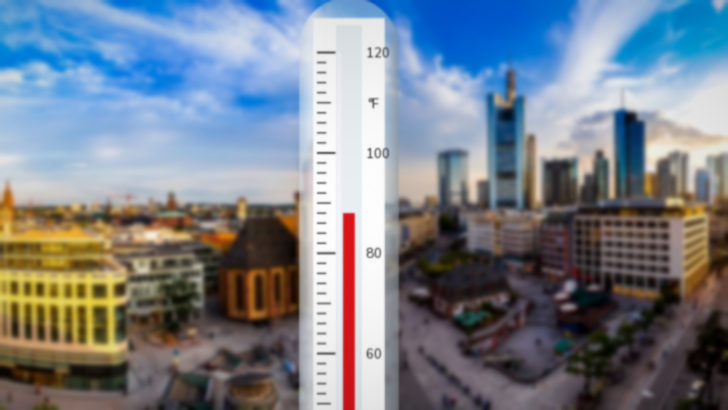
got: 88 °F
